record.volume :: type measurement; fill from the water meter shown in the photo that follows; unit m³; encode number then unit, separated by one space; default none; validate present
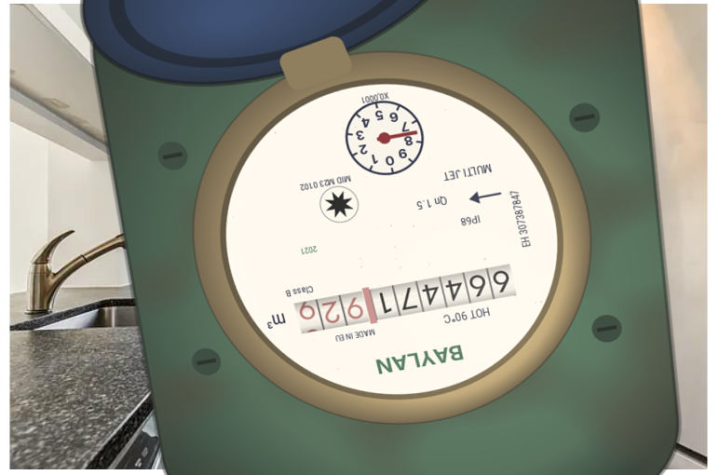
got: 664471.9287 m³
